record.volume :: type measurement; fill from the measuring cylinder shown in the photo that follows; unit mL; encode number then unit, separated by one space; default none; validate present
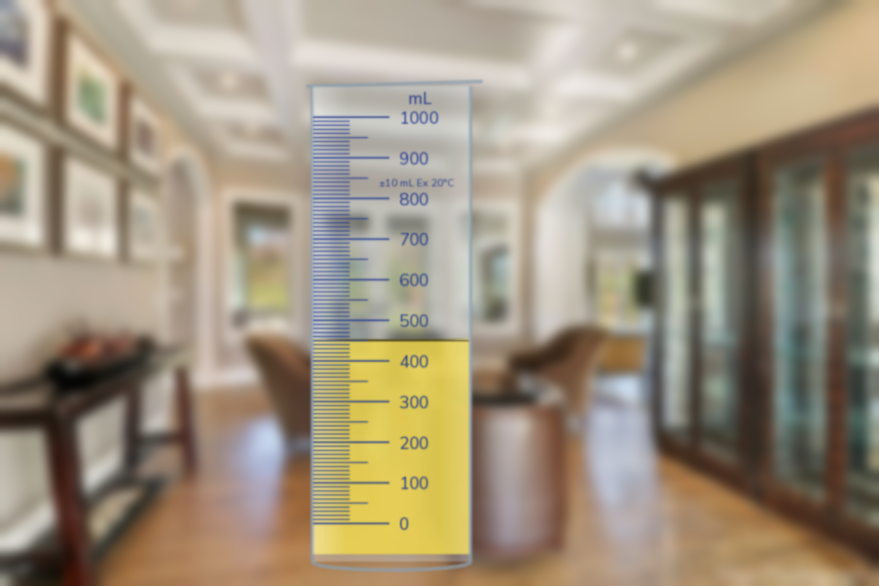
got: 450 mL
